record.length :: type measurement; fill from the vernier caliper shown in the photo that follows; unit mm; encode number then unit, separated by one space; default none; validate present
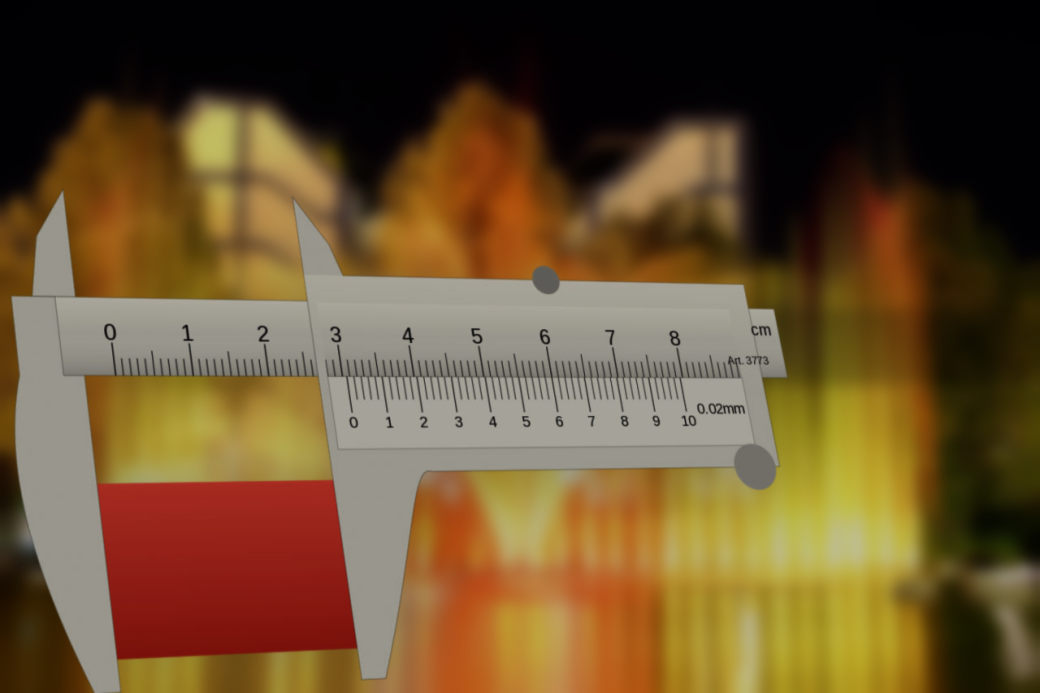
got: 30.6 mm
